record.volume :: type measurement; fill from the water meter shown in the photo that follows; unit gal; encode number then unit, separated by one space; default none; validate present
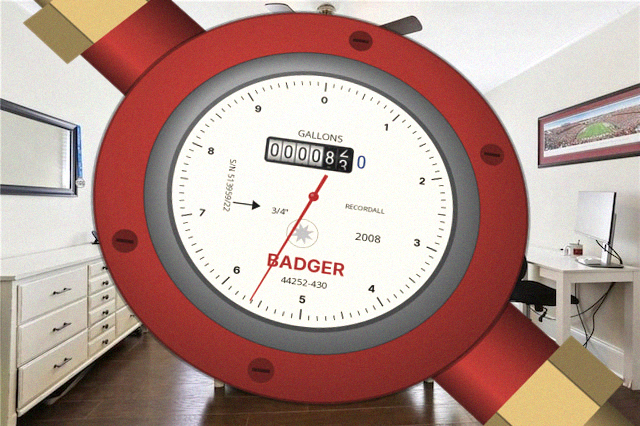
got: 825.6 gal
